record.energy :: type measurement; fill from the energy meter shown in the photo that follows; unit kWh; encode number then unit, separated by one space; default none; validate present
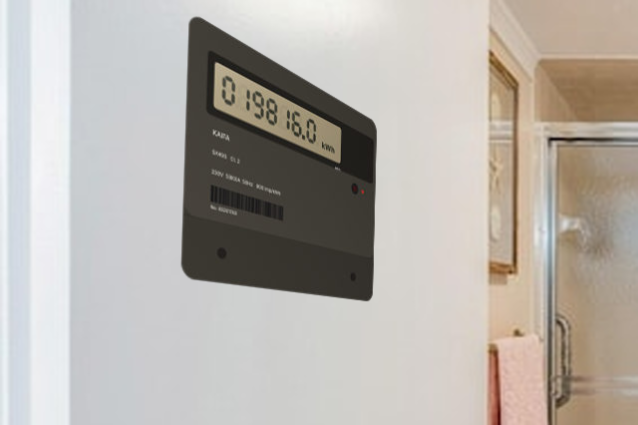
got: 19816.0 kWh
